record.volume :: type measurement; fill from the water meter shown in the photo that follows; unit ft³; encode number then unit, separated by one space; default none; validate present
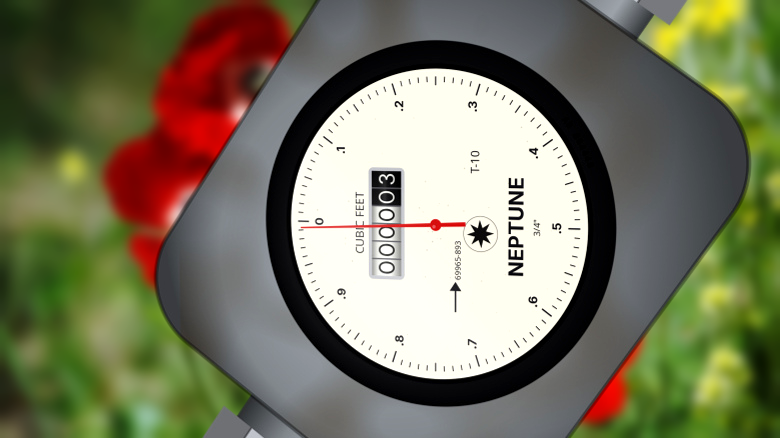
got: 2.99 ft³
